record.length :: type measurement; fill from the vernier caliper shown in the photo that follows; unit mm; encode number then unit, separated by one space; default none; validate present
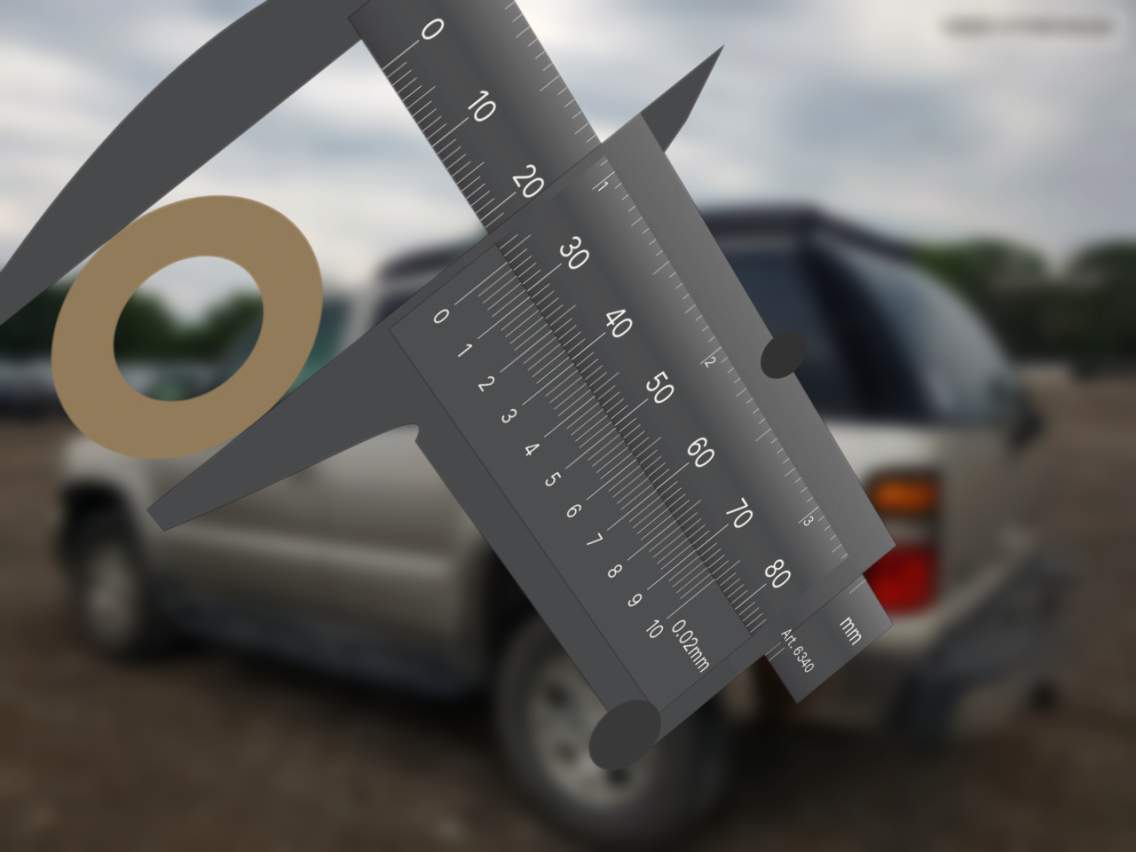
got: 25.8 mm
